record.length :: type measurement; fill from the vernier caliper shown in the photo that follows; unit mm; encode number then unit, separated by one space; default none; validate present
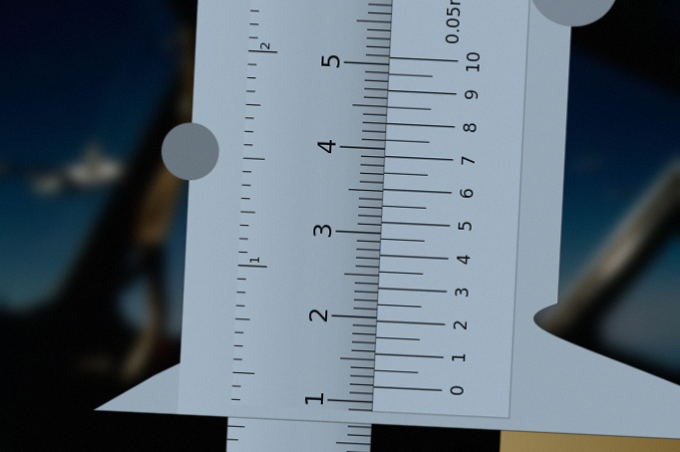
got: 11.8 mm
